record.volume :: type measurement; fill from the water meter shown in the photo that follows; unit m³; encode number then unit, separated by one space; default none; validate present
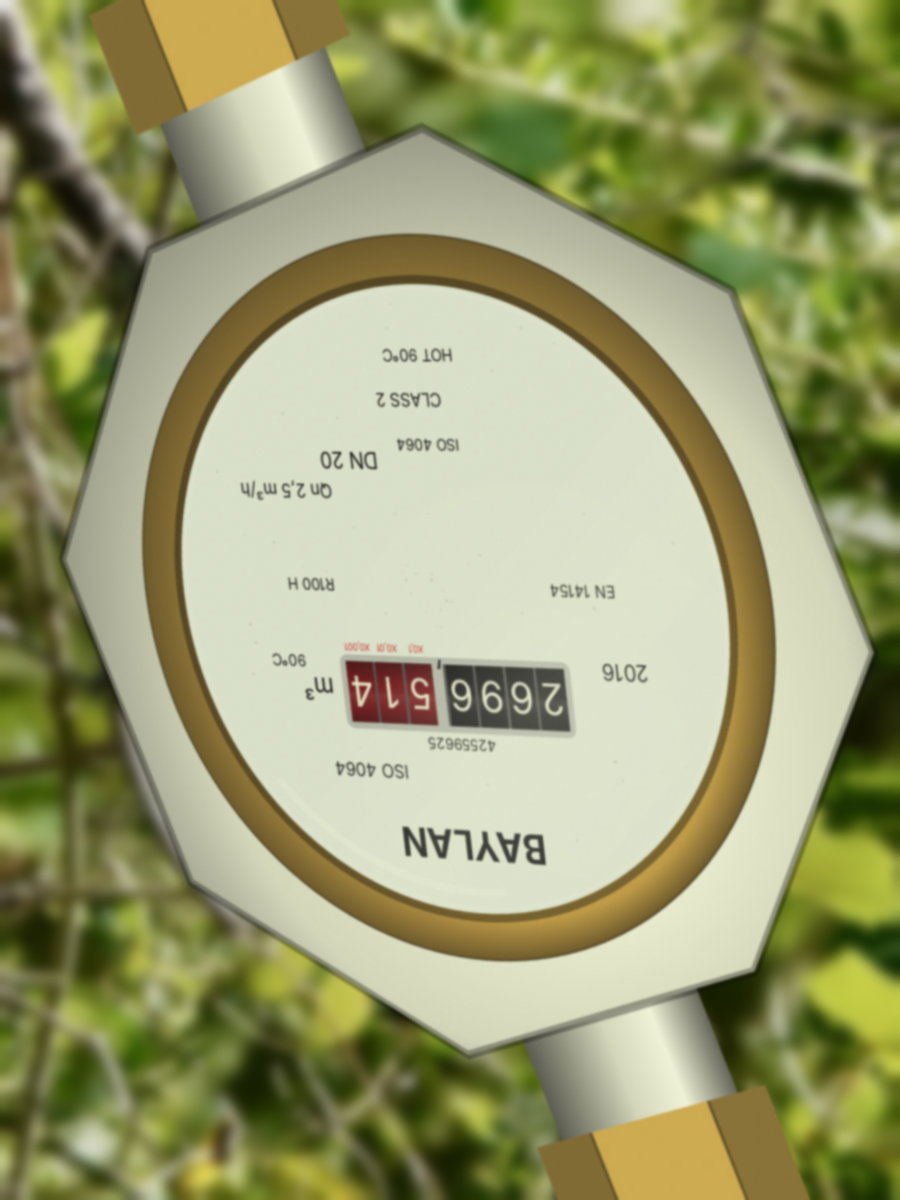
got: 2696.514 m³
